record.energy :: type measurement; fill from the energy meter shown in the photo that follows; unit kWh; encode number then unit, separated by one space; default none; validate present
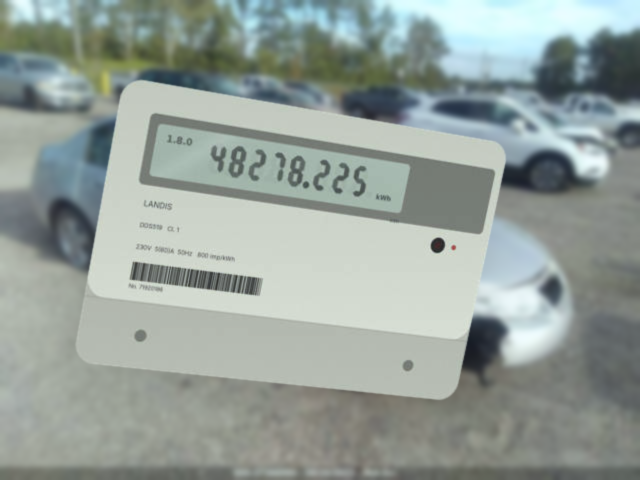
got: 48278.225 kWh
